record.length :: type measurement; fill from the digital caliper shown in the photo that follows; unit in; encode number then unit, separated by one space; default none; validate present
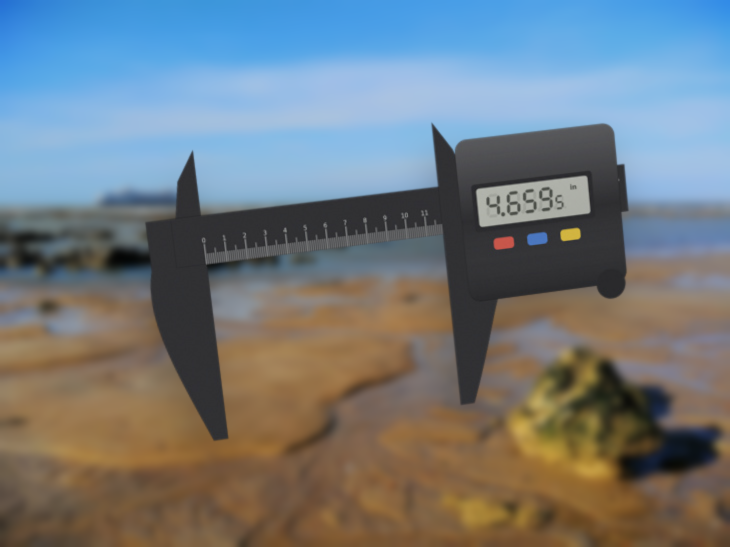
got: 4.6595 in
